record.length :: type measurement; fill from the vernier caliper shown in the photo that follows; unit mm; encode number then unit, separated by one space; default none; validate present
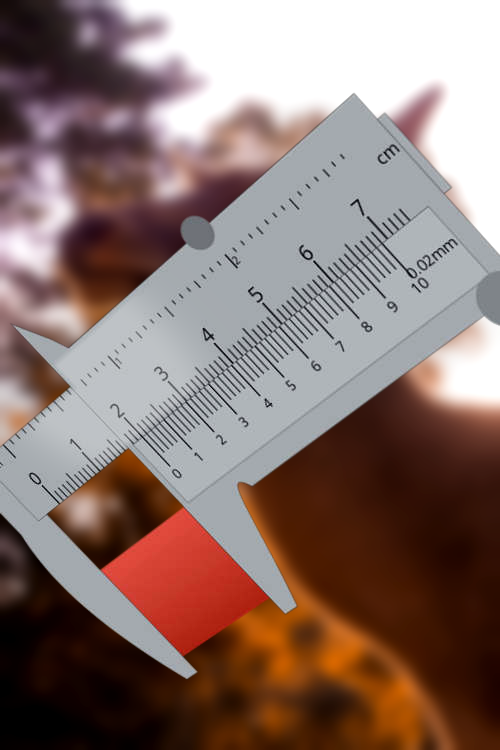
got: 20.0 mm
